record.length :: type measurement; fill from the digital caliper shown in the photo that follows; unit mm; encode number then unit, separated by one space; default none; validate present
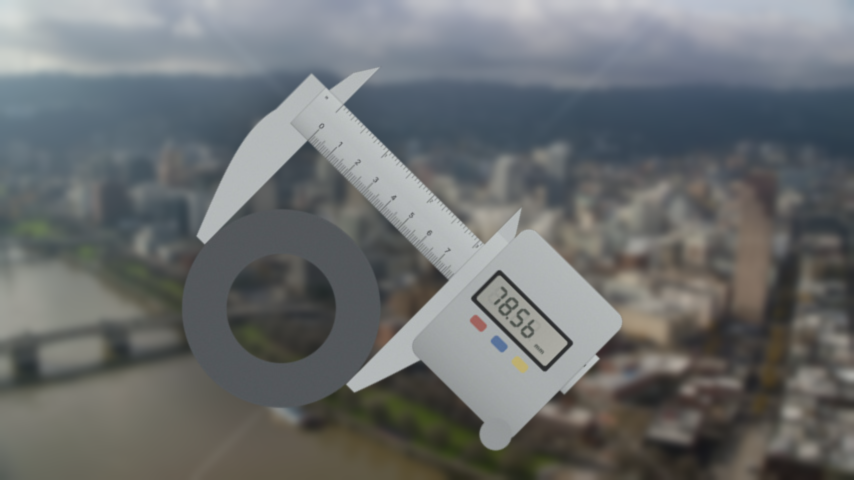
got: 78.56 mm
